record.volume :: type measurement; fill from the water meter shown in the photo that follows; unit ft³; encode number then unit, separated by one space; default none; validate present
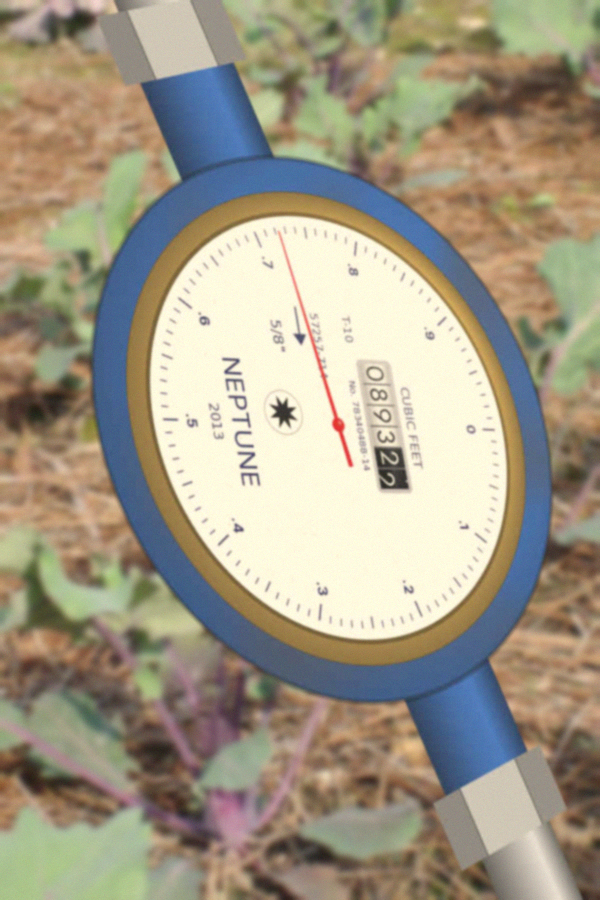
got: 89321.72 ft³
